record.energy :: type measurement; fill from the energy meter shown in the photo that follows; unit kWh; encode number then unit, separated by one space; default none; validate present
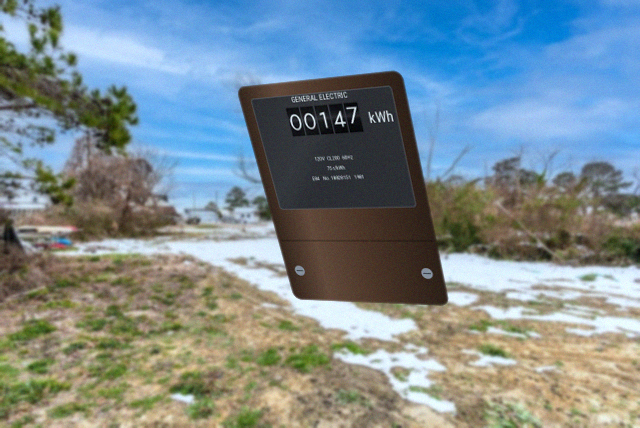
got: 147 kWh
